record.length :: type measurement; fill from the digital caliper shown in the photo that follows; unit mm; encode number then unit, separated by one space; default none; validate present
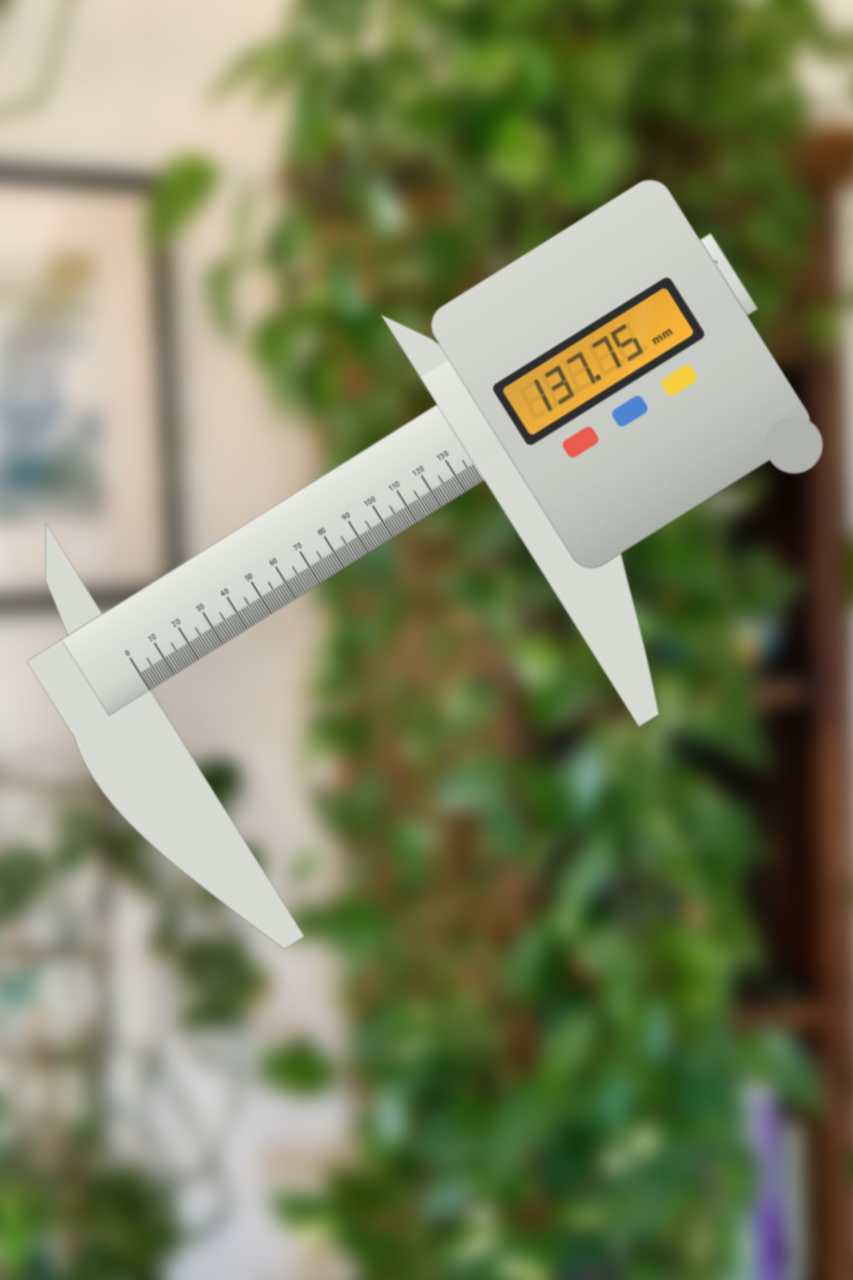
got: 137.75 mm
